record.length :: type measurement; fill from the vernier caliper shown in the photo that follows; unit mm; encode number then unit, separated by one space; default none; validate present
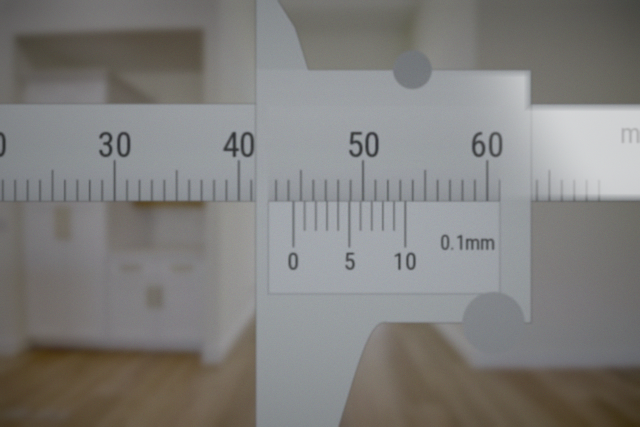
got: 44.4 mm
